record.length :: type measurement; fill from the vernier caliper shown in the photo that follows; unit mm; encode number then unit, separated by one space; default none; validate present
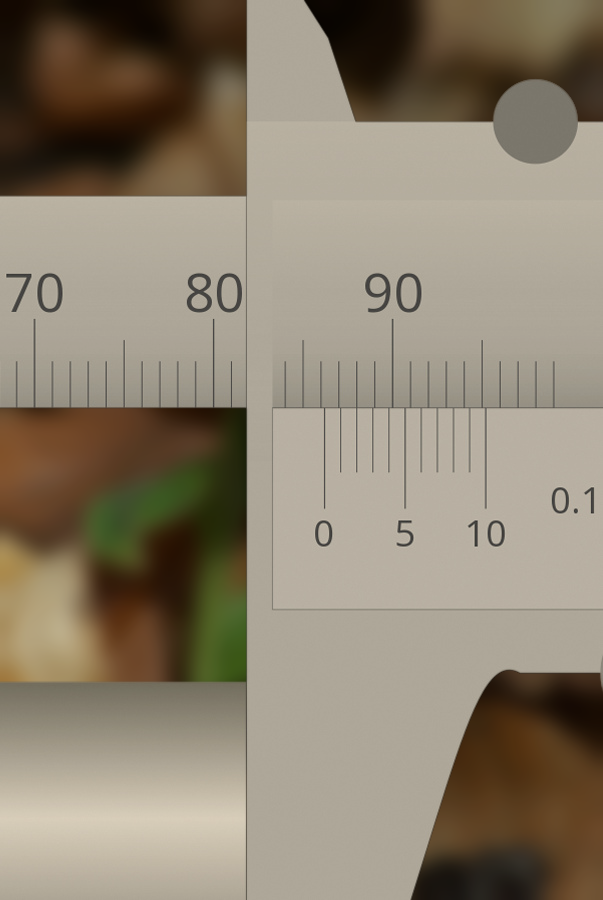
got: 86.2 mm
